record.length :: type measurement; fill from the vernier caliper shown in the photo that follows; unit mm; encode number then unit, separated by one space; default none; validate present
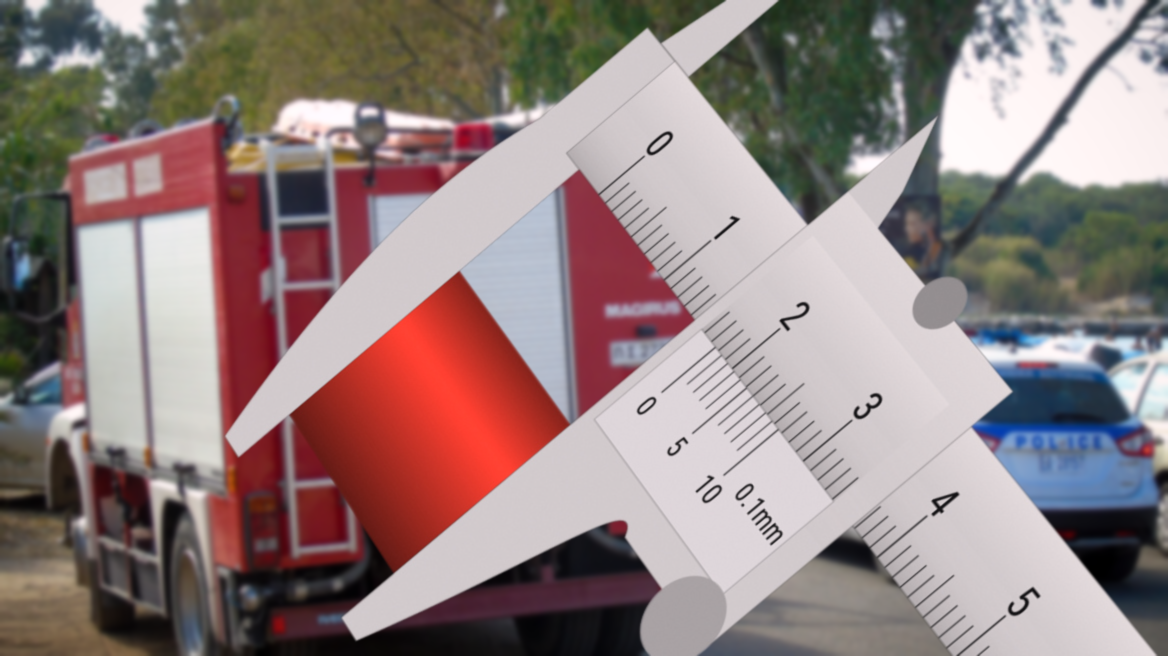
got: 17.6 mm
